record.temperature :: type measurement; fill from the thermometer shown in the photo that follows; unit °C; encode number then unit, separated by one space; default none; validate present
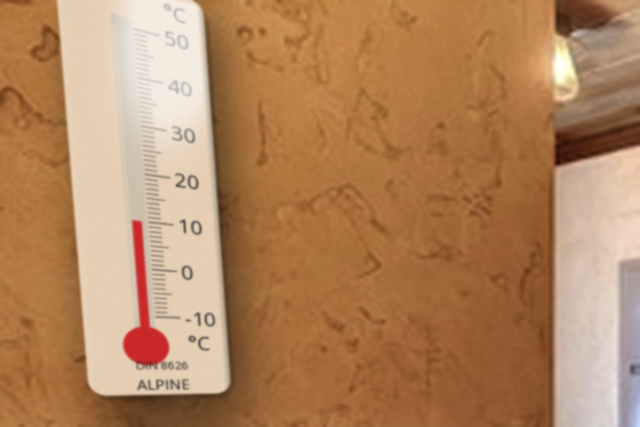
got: 10 °C
